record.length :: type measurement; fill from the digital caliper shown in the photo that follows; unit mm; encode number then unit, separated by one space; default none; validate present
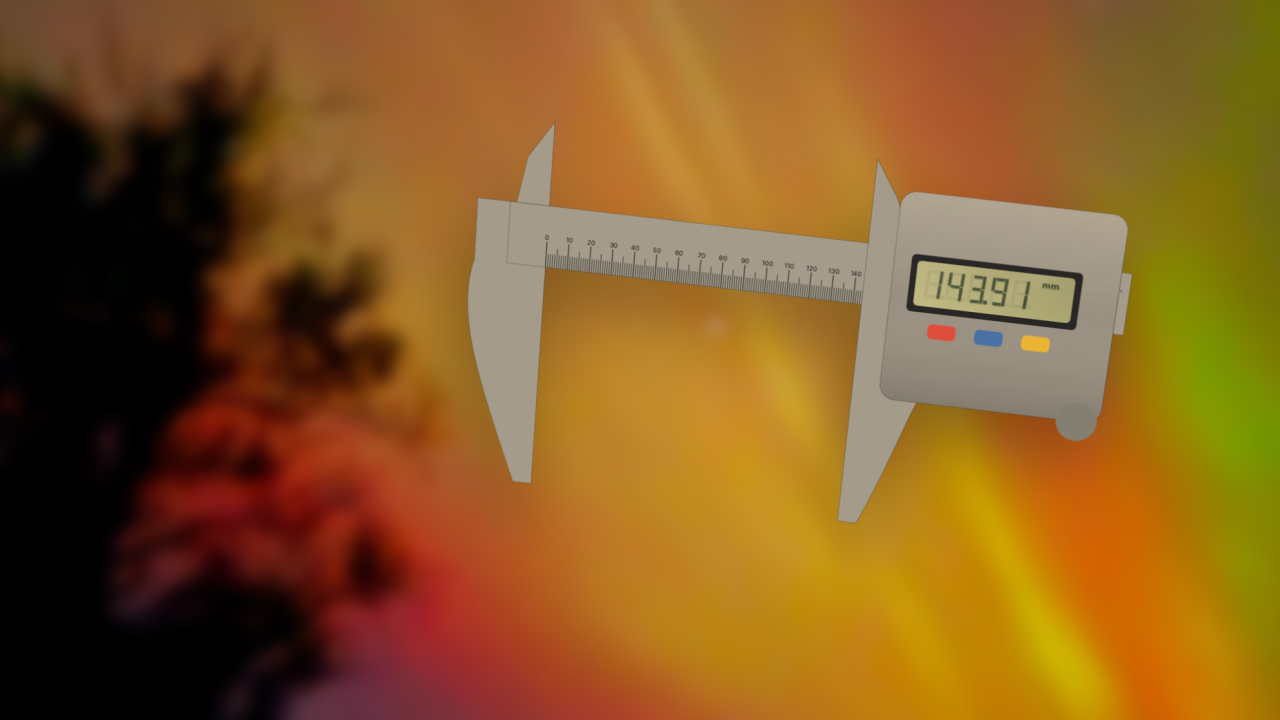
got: 143.91 mm
